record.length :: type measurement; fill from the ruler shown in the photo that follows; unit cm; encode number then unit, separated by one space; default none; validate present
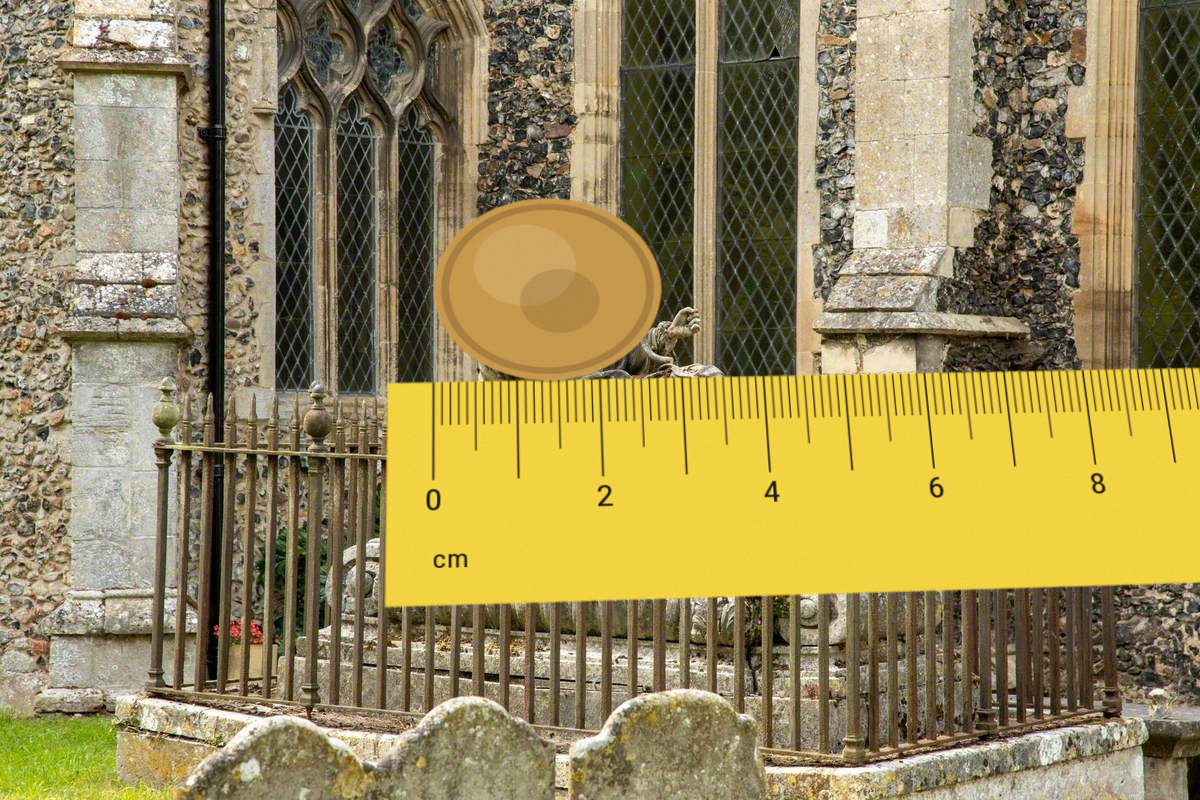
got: 2.8 cm
